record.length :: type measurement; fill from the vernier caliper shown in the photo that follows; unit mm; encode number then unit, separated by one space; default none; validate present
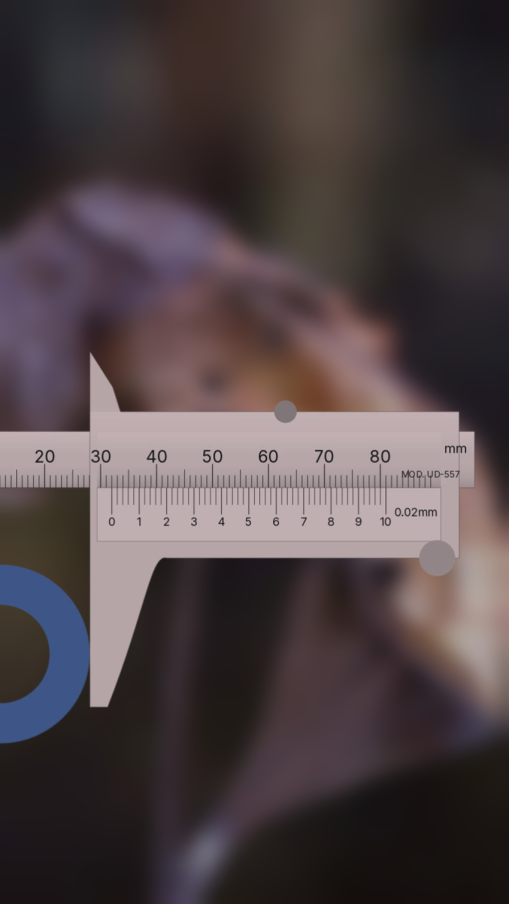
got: 32.0 mm
